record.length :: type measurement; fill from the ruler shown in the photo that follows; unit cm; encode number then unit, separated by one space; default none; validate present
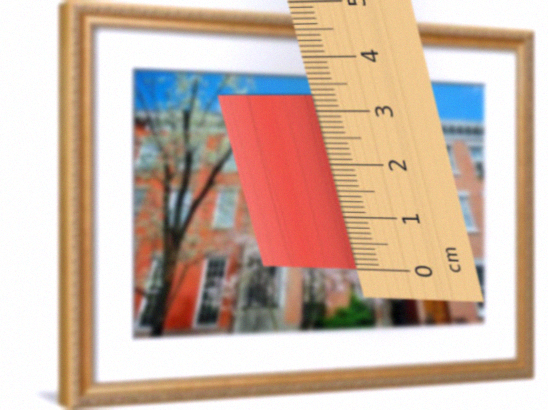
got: 3.3 cm
